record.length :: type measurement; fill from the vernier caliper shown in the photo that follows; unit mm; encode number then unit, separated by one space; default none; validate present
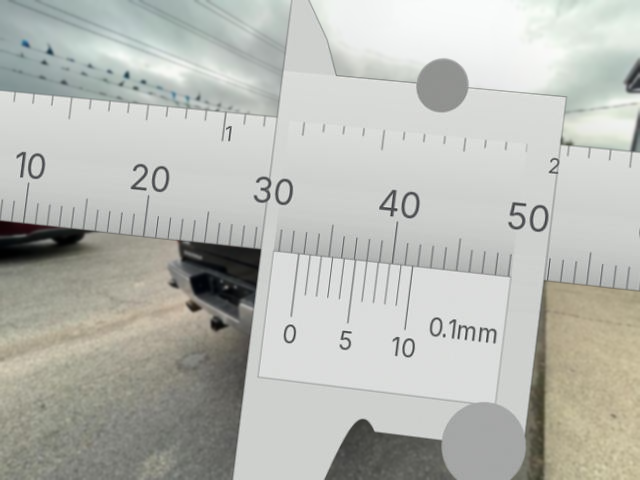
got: 32.6 mm
